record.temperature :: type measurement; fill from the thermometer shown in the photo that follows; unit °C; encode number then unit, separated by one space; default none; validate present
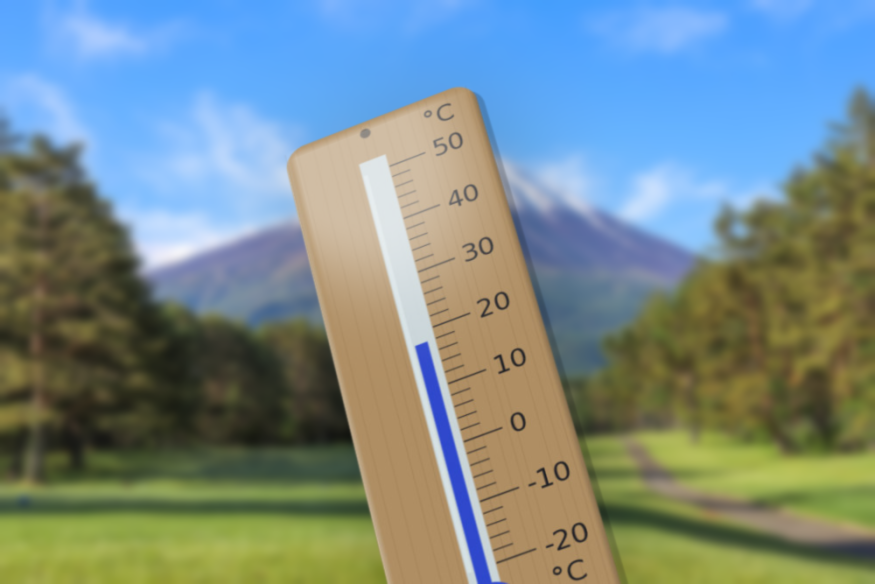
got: 18 °C
